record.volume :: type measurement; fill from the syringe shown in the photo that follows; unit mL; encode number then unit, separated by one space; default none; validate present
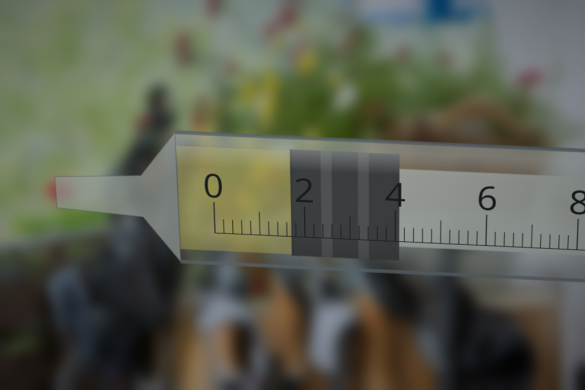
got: 1.7 mL
